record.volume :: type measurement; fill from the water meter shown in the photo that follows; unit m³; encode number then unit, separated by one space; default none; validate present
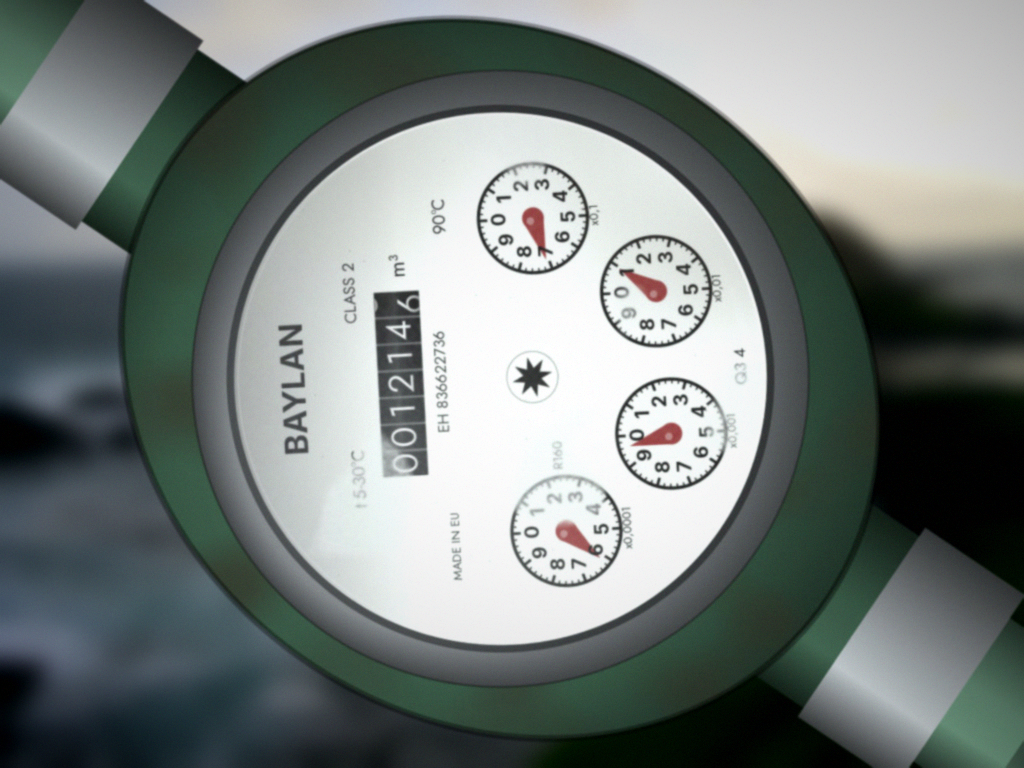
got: 12145.7096 m³
